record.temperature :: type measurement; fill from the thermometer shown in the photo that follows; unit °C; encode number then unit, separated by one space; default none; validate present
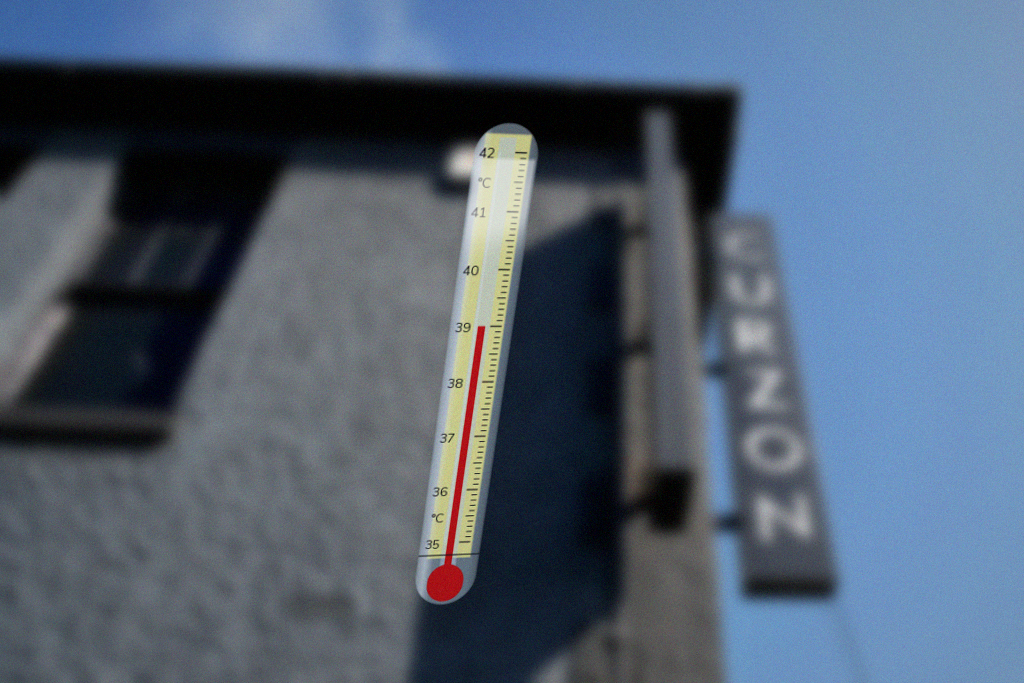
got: 39 °C
